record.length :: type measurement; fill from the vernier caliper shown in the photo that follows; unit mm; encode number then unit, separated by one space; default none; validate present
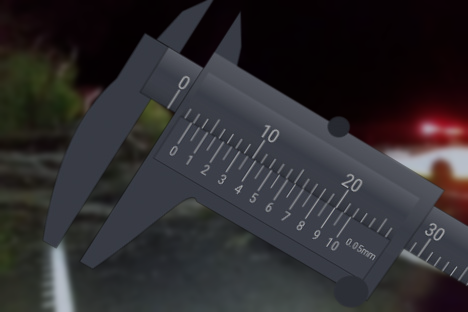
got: 2.8 mm
